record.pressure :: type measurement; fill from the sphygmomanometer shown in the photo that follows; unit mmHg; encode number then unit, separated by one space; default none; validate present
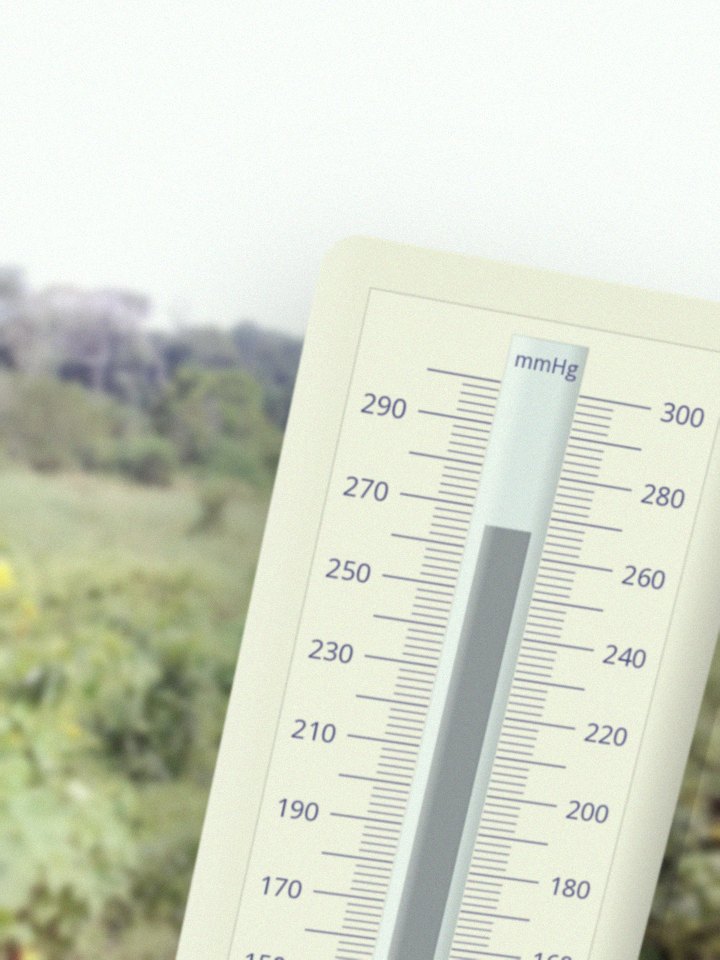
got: 266 mmHg
